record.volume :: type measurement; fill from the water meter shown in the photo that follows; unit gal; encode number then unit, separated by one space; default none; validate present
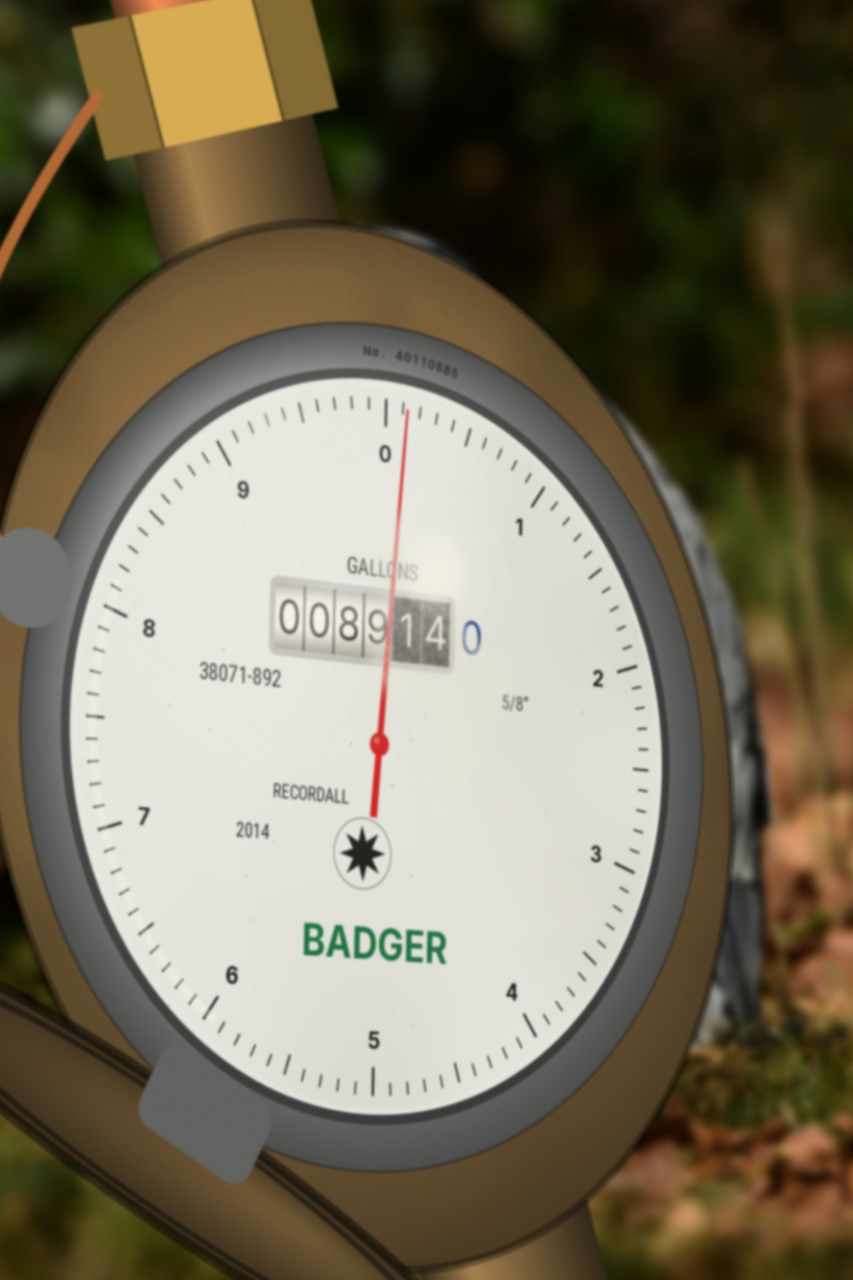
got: 89140.1 gal
